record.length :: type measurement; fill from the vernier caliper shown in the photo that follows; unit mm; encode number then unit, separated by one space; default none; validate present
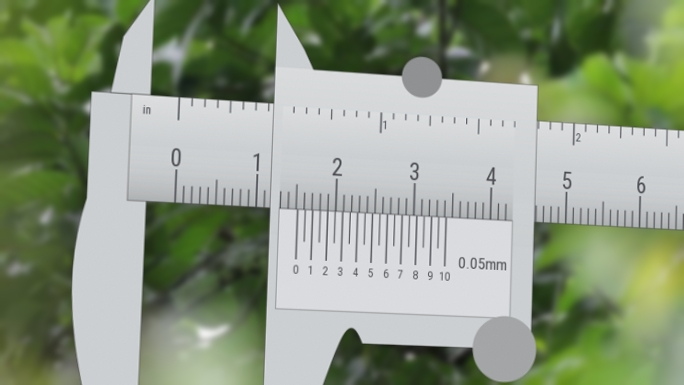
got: 15.2 mm
